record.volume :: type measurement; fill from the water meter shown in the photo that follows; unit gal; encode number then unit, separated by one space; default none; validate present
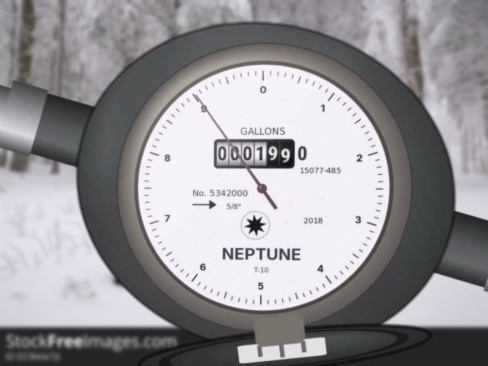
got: 1989.0 gal
